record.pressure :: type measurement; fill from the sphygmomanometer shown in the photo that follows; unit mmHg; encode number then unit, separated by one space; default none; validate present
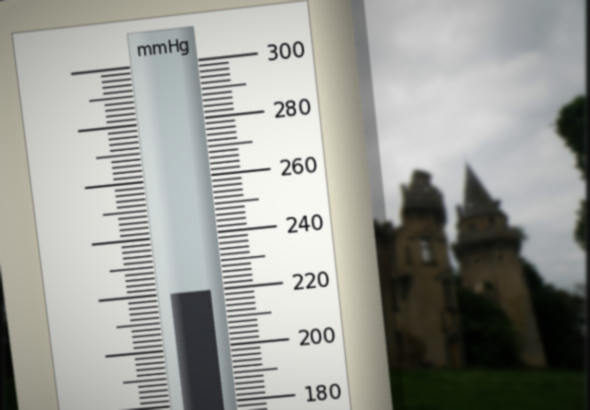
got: 220 mmHg
